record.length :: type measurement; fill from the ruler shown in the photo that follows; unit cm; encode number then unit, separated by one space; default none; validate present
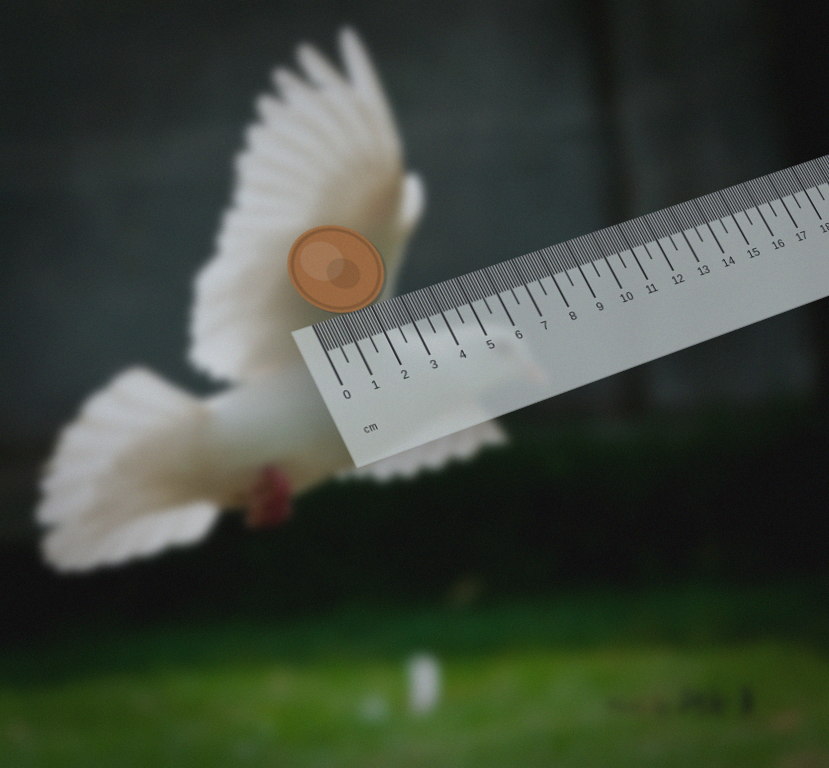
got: 3 cm
